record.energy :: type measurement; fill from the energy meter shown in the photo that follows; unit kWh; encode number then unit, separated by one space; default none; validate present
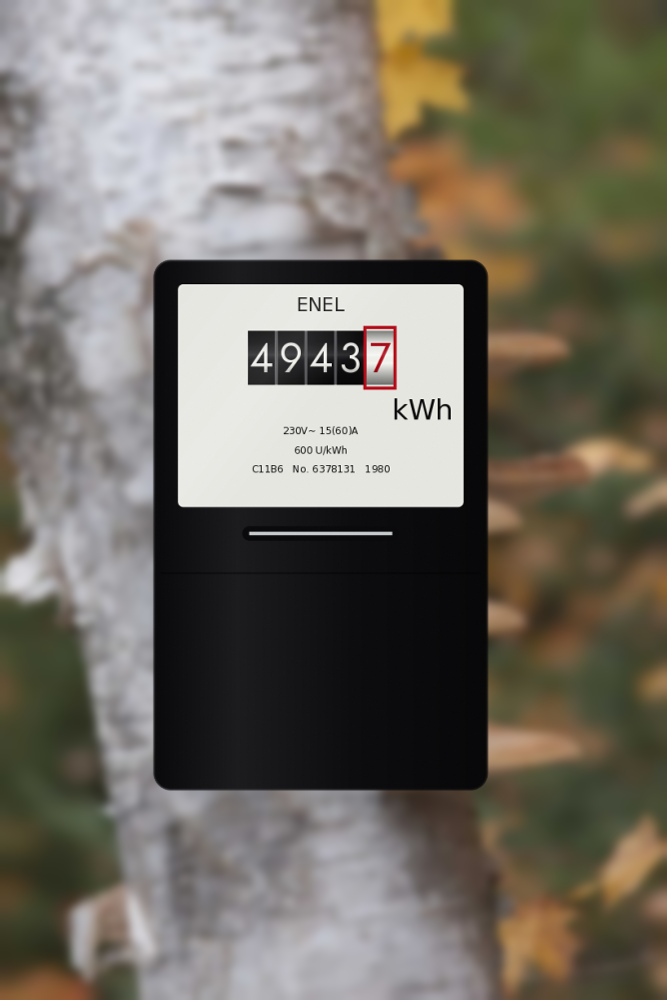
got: 4943.7 kWh
